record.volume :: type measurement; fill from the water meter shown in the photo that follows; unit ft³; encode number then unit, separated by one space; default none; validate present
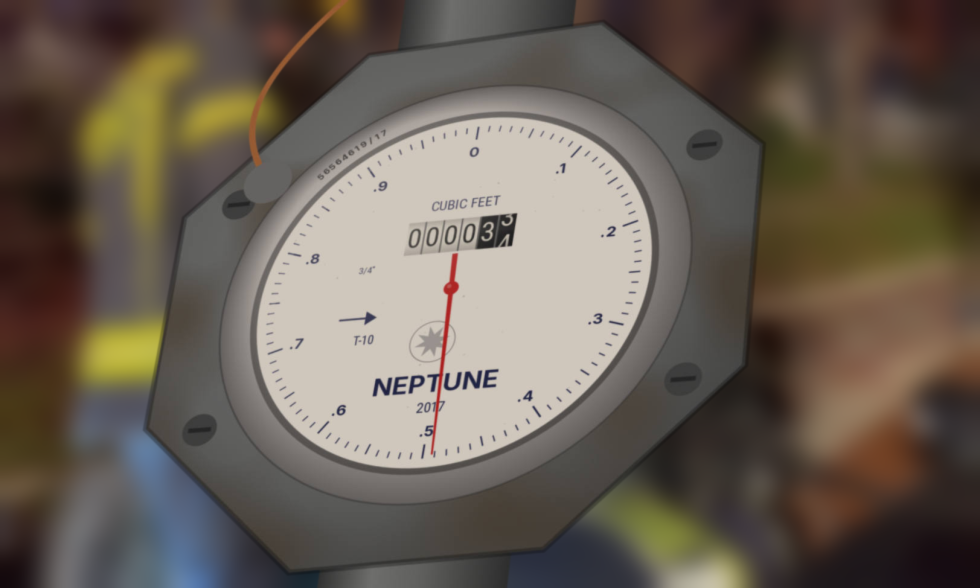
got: 33.49 ft³
